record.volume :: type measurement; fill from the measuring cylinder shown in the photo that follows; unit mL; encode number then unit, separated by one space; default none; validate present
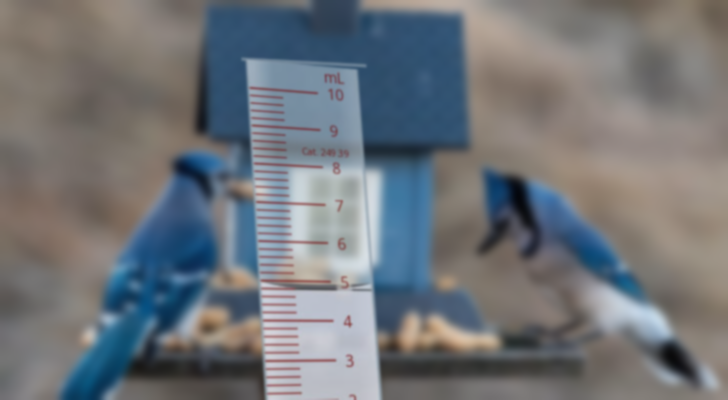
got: 4.8 mL
